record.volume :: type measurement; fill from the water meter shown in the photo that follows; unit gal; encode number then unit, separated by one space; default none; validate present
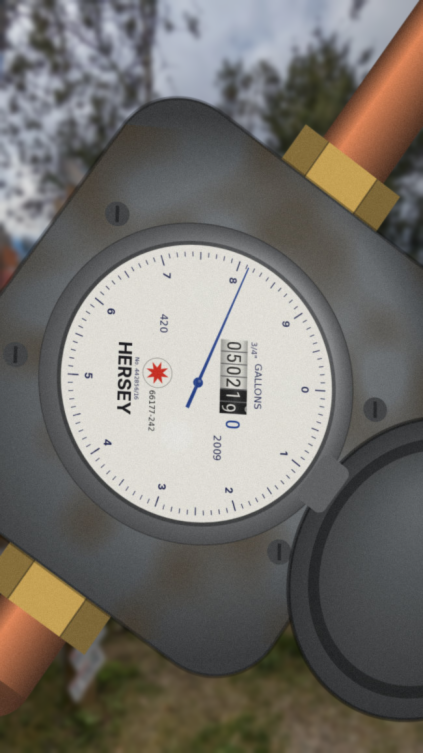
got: 502188.1 gal
